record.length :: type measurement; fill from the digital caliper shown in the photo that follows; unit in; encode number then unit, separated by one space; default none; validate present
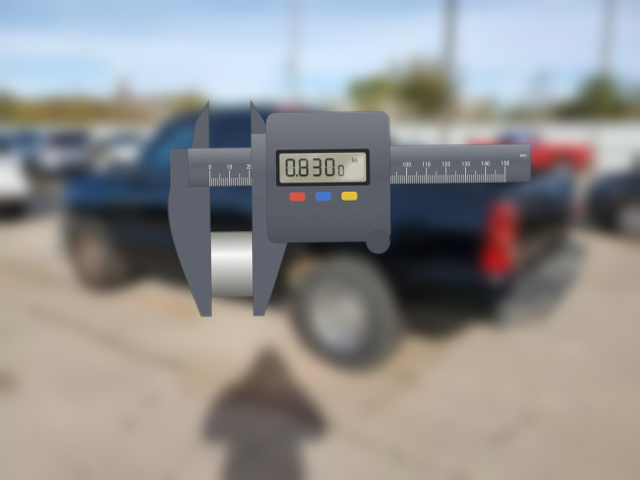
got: 0.8300 in
